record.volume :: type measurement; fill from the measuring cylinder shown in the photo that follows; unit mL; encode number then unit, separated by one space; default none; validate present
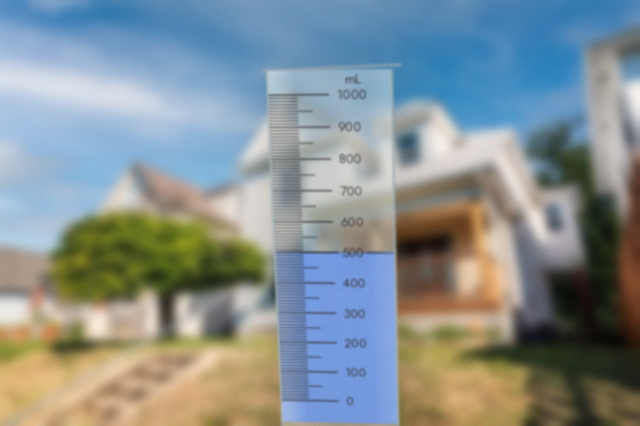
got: 500 mL
